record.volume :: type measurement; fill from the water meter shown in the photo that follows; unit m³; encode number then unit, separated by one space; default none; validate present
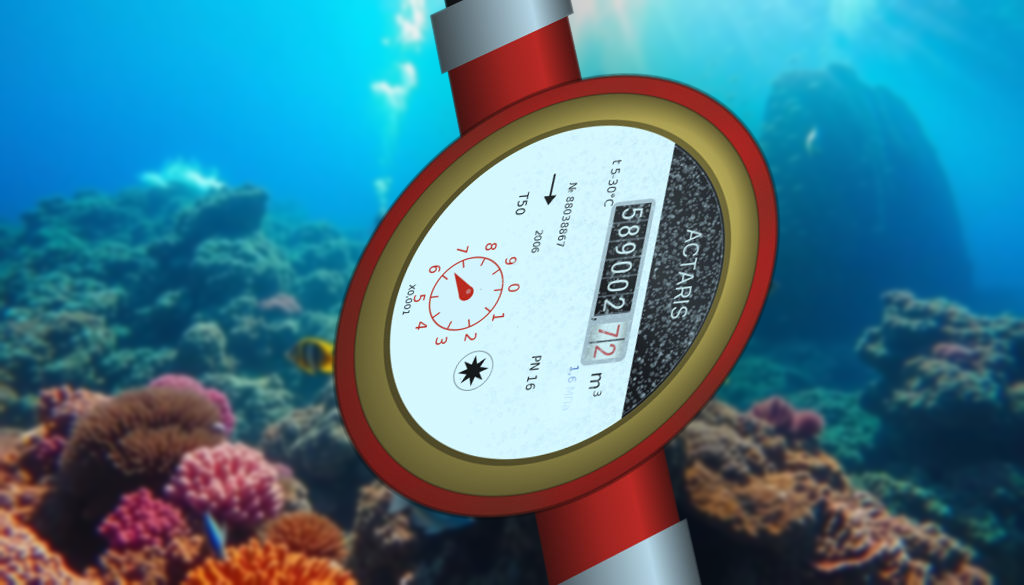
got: 589002.726 m³
